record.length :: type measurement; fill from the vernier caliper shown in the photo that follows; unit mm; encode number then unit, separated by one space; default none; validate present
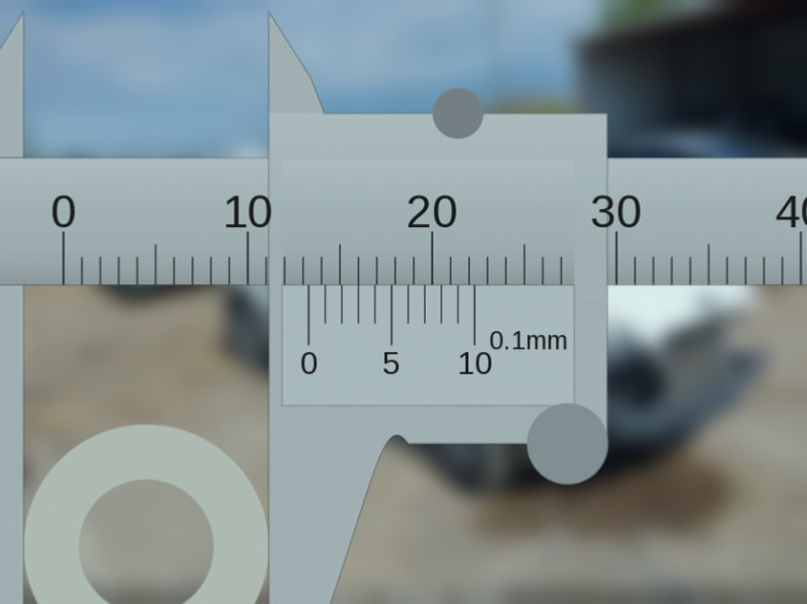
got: 13.3 mm
